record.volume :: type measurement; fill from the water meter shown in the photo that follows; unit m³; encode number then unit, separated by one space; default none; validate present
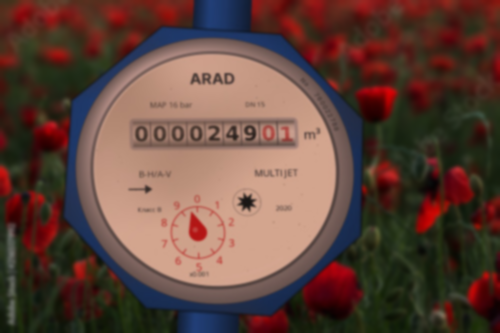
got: 249.009 m³
